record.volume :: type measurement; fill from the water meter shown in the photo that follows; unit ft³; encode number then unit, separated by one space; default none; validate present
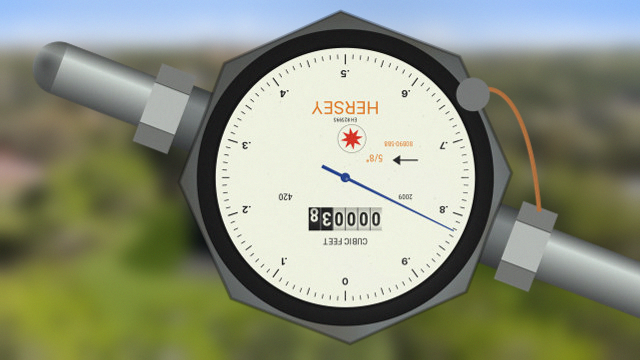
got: 37.82 ft³
